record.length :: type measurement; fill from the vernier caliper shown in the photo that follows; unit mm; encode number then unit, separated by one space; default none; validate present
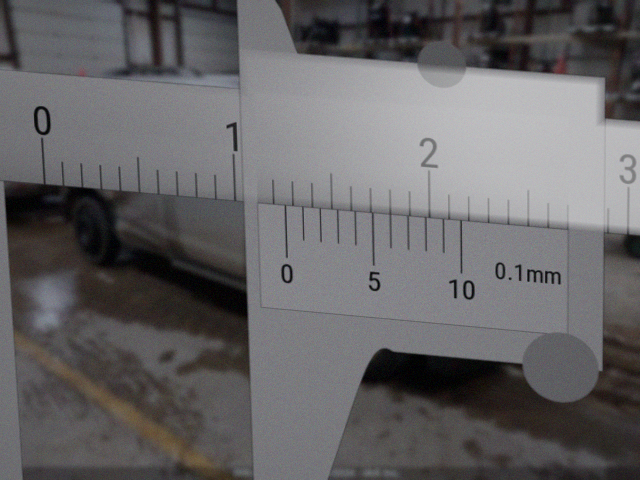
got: 12.6 mm
